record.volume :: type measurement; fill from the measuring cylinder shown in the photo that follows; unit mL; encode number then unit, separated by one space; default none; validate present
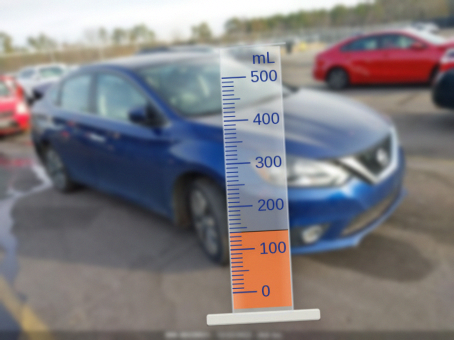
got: 140 mL
